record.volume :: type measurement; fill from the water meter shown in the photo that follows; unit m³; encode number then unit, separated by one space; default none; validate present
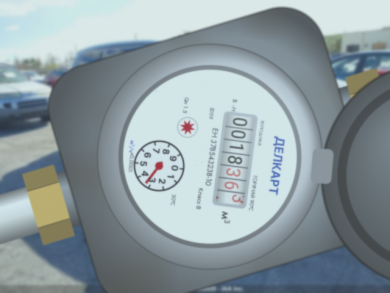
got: 18.3633 m³
